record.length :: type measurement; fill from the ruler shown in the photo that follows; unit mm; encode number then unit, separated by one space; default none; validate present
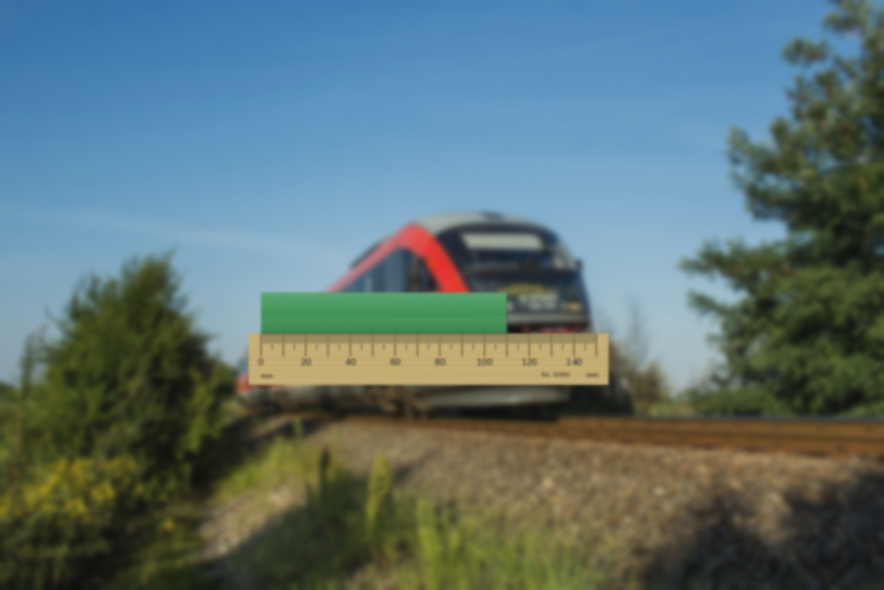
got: 110 mm
